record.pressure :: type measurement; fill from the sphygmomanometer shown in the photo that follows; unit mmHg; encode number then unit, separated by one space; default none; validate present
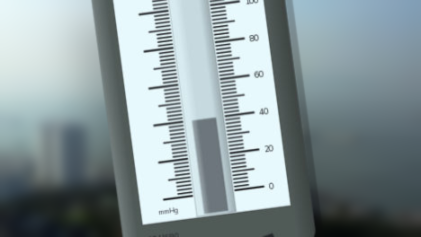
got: 40 mmHg
